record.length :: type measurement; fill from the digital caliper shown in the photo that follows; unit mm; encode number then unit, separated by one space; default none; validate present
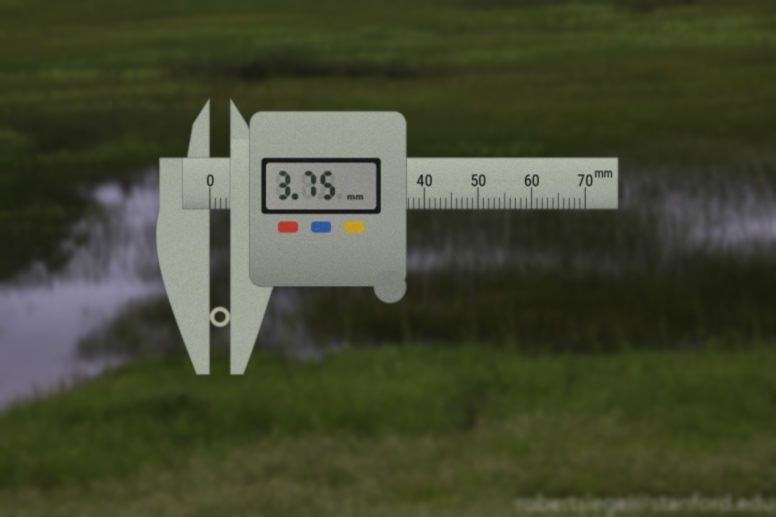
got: 3.75 mm
